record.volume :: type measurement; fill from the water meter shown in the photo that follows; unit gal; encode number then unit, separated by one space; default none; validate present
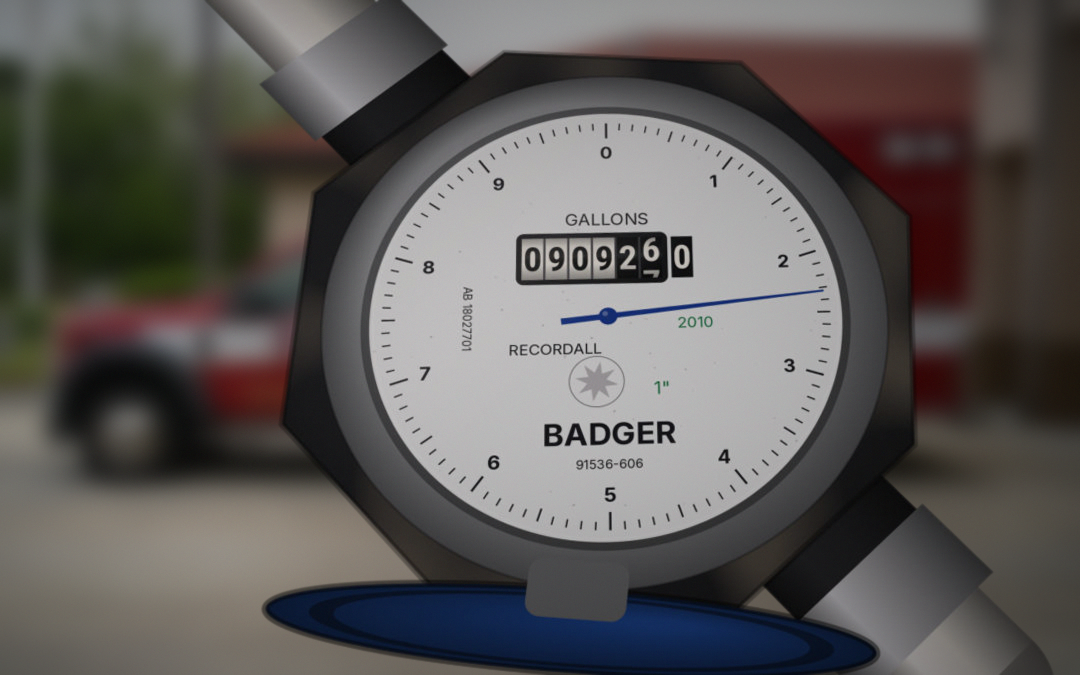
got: 909262.3 gal
